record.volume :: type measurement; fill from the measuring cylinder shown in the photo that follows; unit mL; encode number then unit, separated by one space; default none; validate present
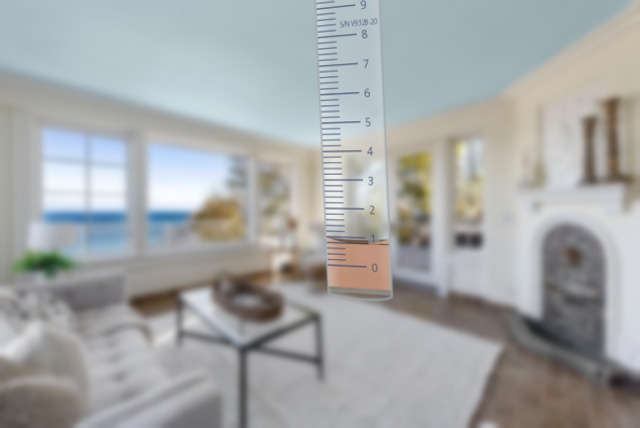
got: 0.8 mL
